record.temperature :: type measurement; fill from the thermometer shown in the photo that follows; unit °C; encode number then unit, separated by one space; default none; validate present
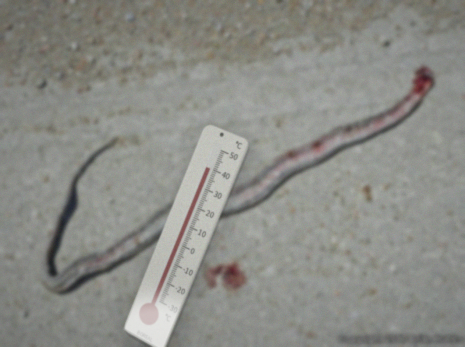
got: 40 °C
